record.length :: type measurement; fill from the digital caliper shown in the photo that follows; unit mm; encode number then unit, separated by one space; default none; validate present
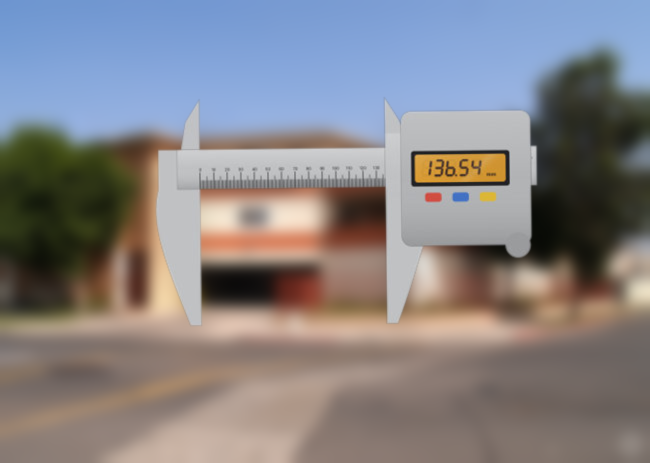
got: 136.54 mm
